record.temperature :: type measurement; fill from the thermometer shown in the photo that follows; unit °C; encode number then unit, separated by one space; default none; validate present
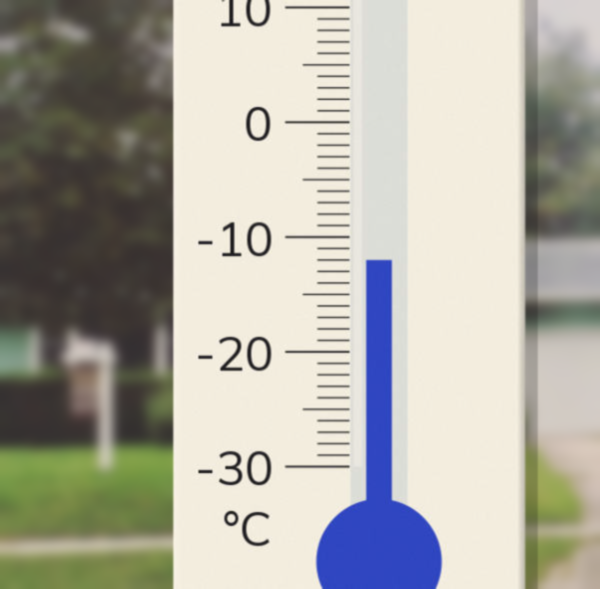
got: -12 °C
